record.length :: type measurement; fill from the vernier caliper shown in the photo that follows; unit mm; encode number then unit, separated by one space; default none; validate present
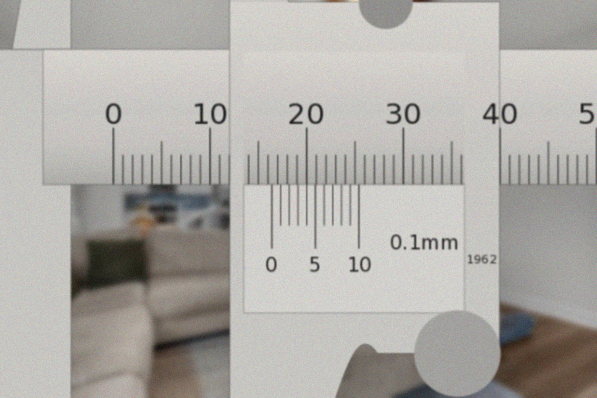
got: 16.4 mm
